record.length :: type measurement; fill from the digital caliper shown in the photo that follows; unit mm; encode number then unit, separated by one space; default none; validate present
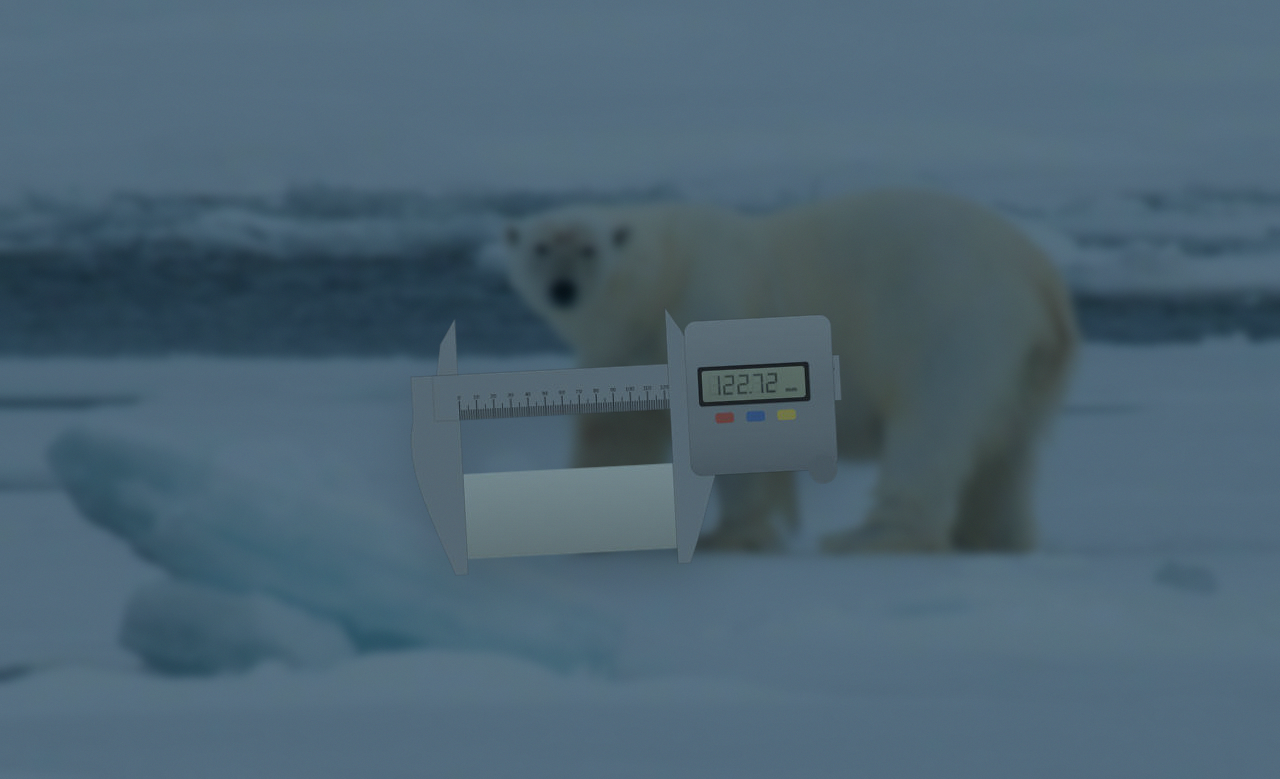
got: 122.72 mm
